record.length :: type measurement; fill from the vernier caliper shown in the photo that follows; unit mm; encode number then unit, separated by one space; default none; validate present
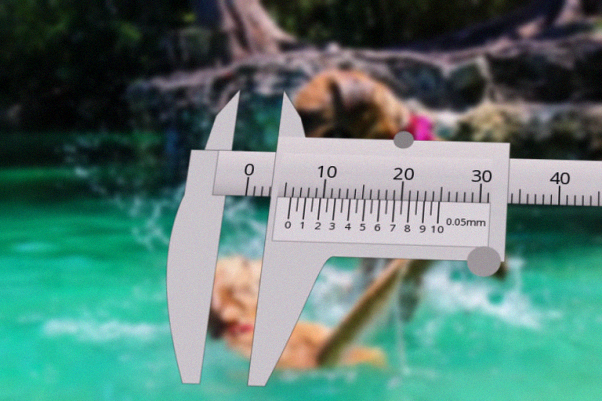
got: 5.8 mm
